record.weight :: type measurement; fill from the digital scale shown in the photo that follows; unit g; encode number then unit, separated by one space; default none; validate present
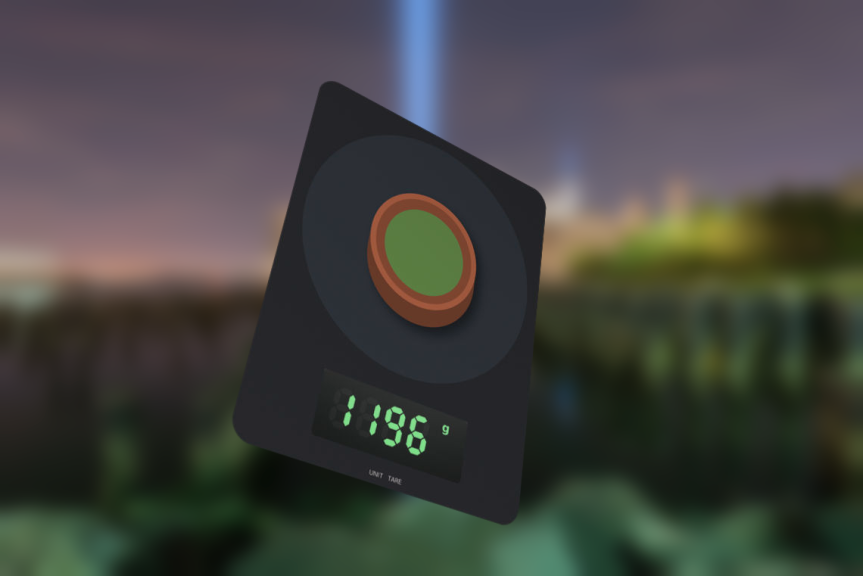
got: 1196 g
